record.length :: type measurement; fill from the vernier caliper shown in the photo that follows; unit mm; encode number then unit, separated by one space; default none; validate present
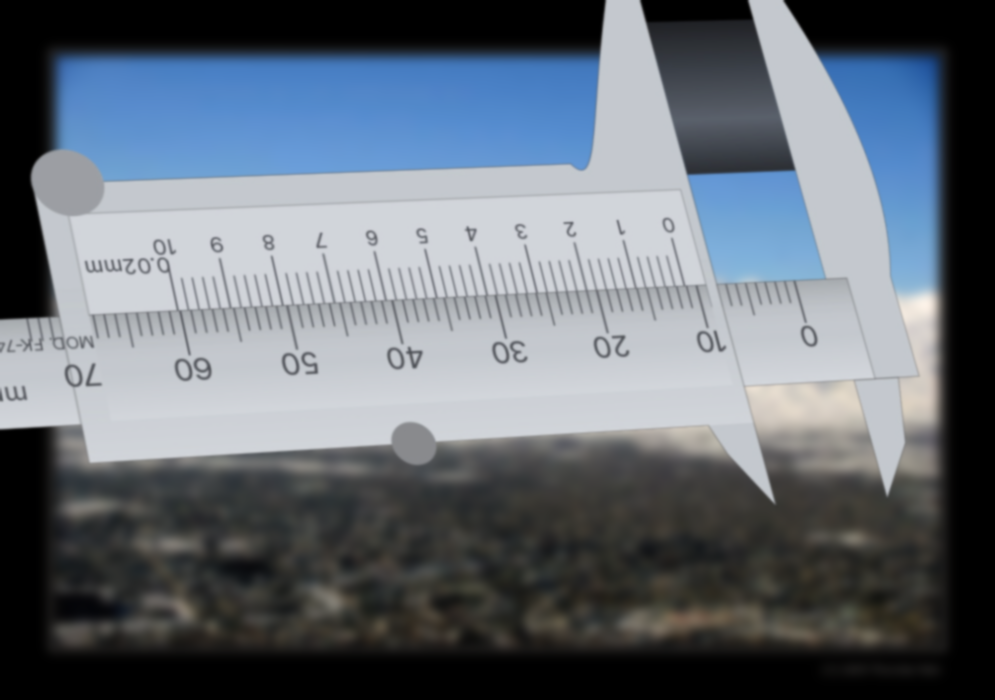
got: 11.2 mm
